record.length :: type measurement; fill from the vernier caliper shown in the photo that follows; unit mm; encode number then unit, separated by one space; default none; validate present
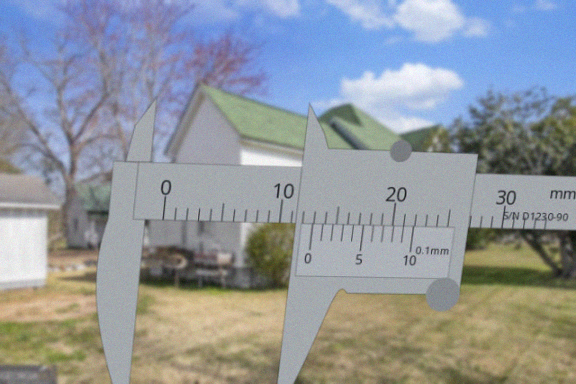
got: 12.9 mm
